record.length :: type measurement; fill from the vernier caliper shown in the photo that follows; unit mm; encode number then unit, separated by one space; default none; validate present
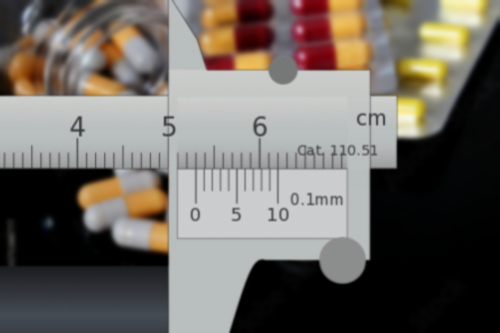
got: 53.0 mm
